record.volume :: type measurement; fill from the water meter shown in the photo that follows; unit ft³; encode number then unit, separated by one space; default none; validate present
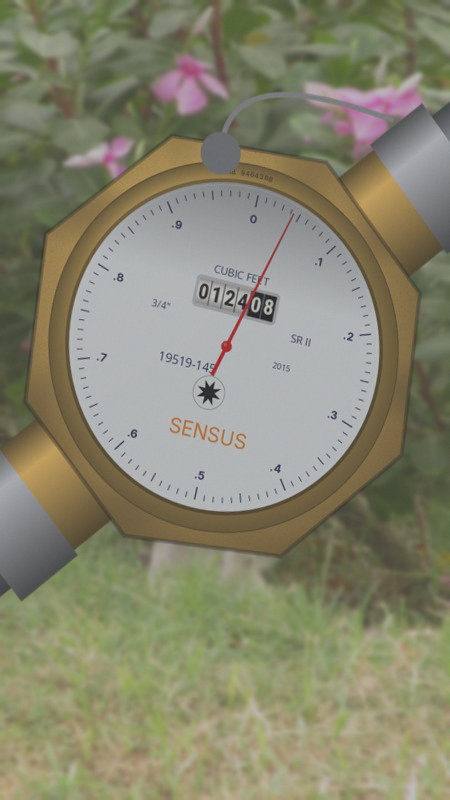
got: 12408.04 ft³
